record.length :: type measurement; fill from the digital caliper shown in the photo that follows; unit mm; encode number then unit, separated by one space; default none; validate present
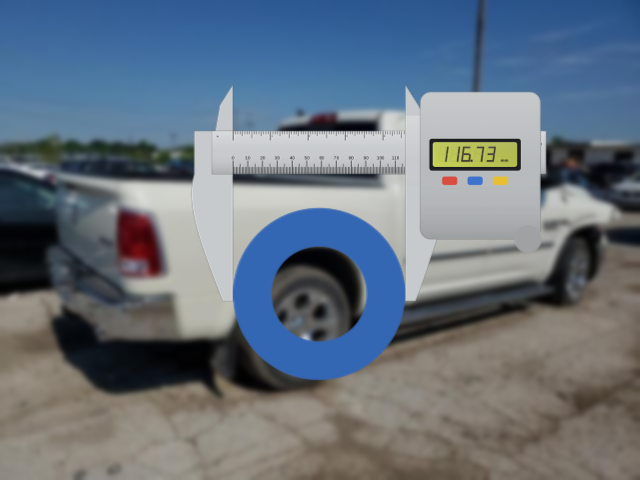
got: 116.73 mm
